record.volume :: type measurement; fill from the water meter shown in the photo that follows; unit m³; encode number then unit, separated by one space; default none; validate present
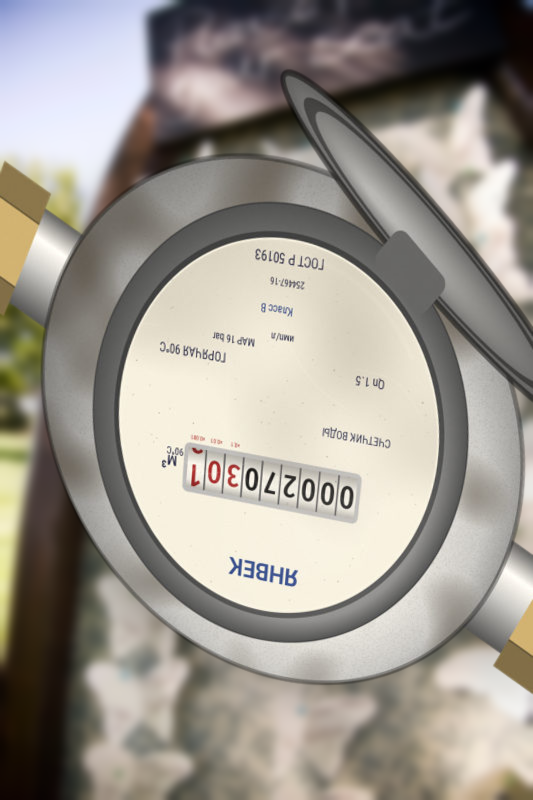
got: 270.301 m³
